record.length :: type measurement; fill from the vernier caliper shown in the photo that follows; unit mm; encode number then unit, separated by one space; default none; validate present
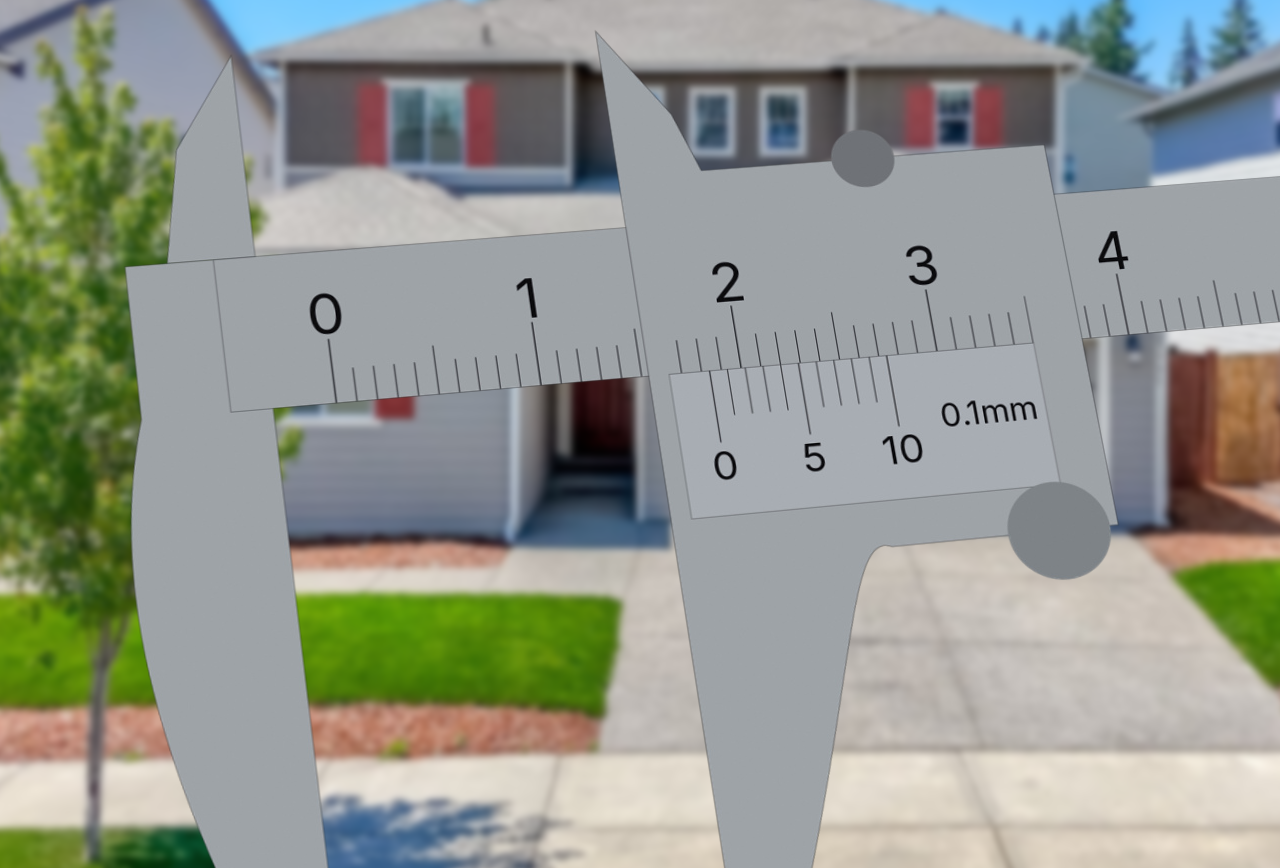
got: 18.4 mm
